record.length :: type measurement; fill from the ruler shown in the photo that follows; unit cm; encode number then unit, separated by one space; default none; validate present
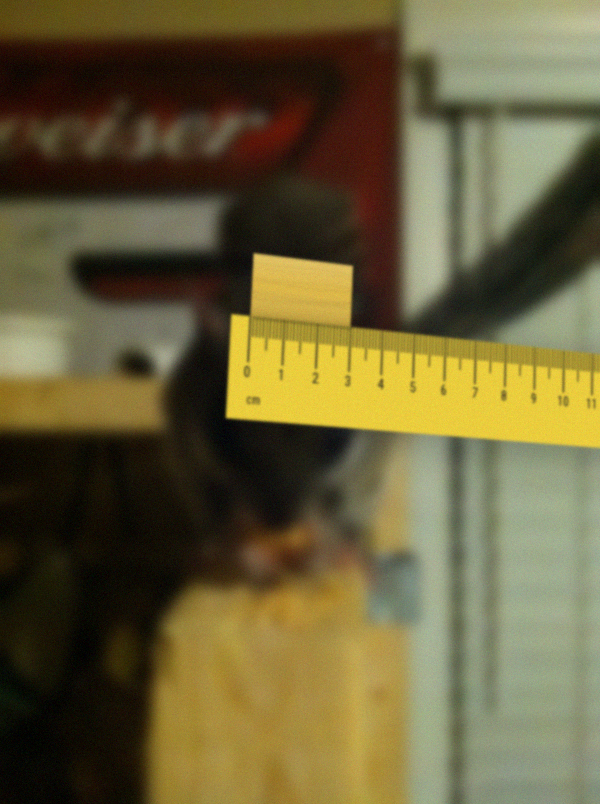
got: 3 cm
